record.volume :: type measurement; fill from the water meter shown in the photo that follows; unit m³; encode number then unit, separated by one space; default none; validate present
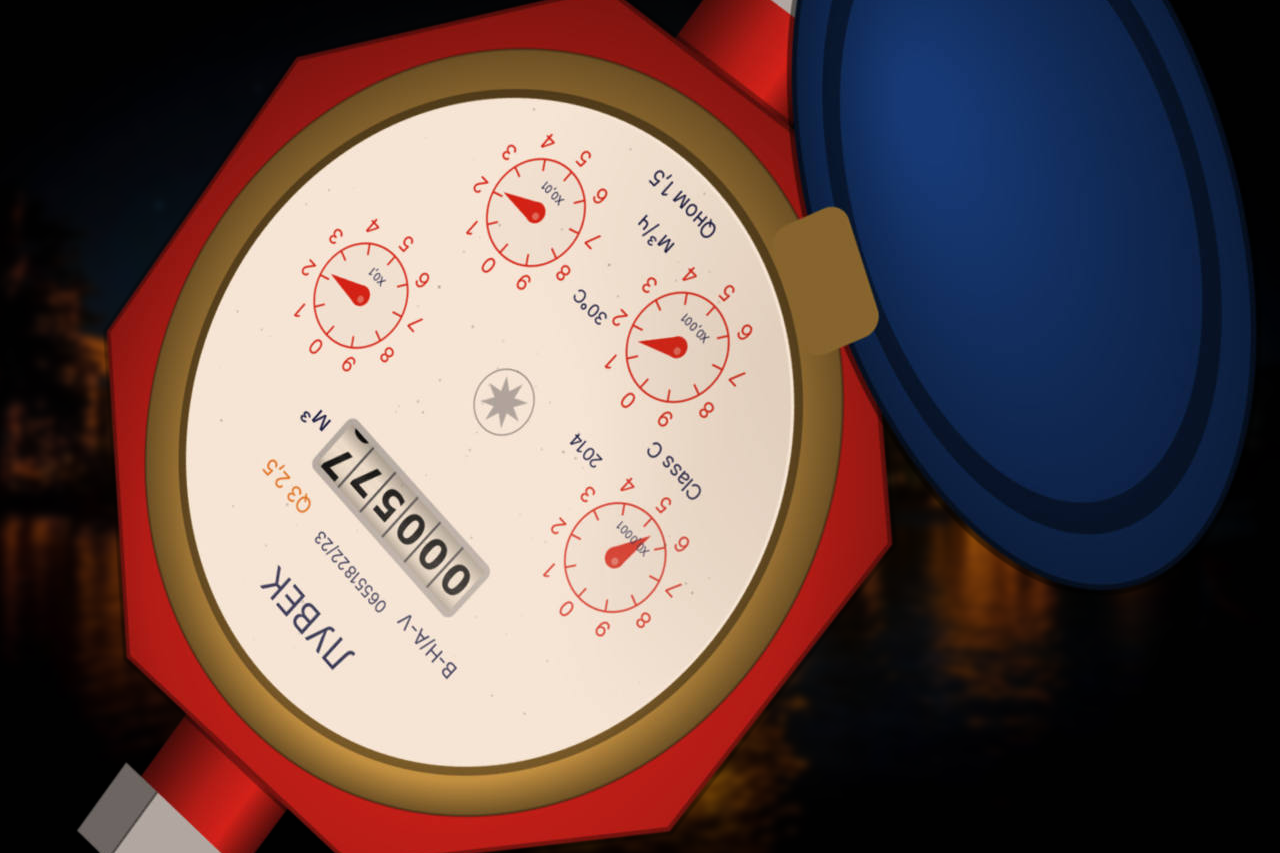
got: 577.2215 m³
